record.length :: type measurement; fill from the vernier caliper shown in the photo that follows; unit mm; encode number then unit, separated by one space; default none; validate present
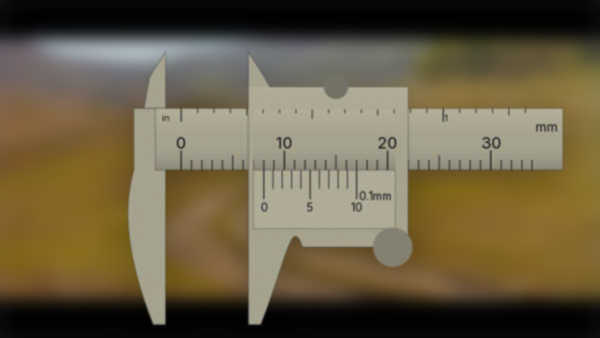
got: 8.0 mm
